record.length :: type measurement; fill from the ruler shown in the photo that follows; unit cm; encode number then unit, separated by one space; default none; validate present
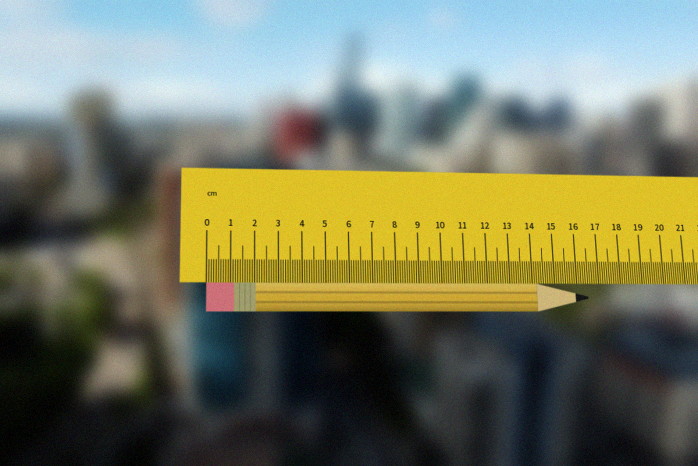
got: 16.5 cm
